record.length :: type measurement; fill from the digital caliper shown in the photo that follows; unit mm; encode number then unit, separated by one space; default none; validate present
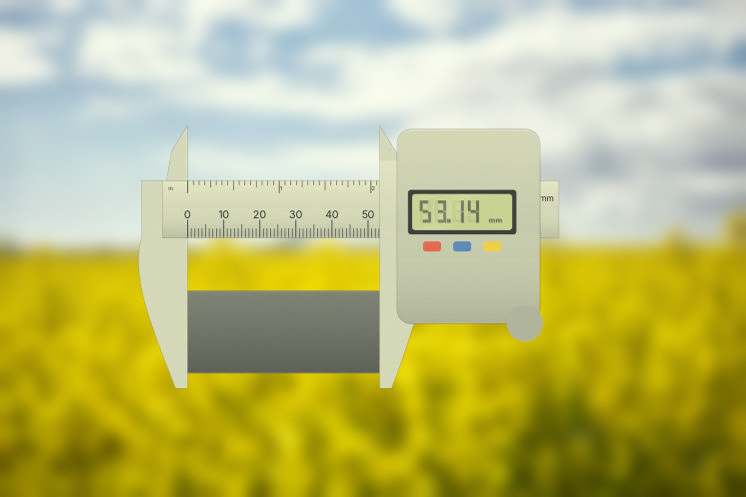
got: 53.14 mm
